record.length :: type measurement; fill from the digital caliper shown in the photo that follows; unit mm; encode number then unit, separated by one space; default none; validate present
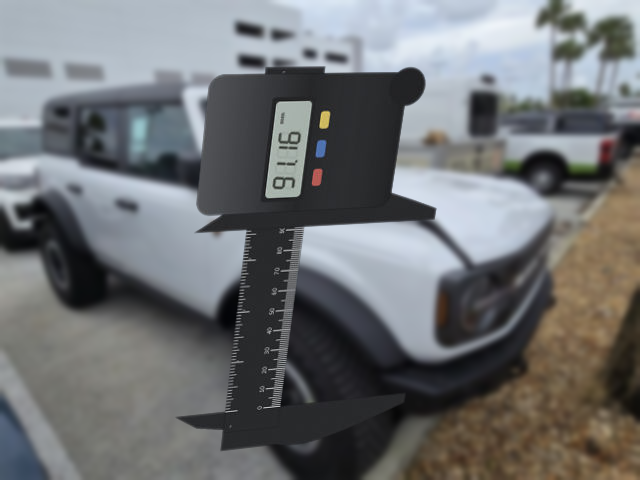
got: 91.16 mm
